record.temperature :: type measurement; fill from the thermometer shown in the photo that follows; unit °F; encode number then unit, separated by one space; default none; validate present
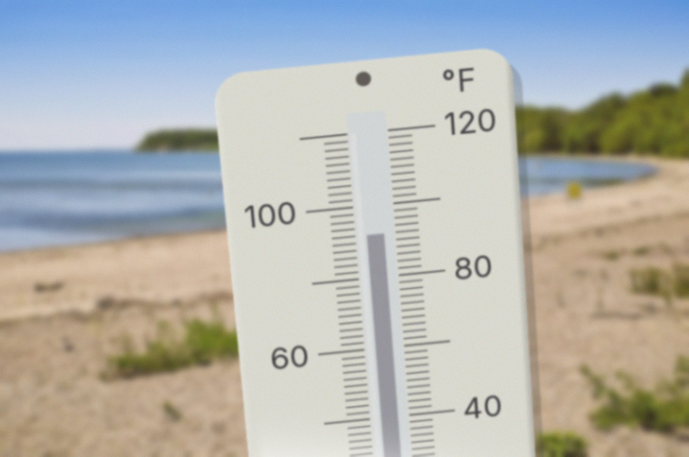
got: 92 °F
